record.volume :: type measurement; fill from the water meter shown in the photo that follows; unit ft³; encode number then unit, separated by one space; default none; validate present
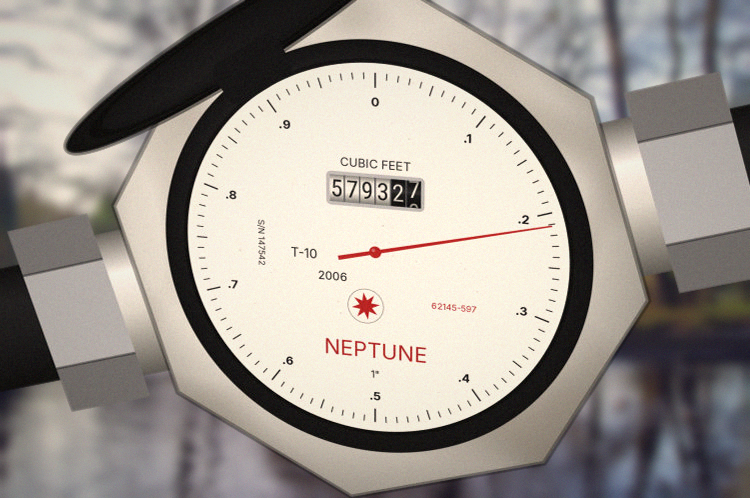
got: 579327.21 ft³
